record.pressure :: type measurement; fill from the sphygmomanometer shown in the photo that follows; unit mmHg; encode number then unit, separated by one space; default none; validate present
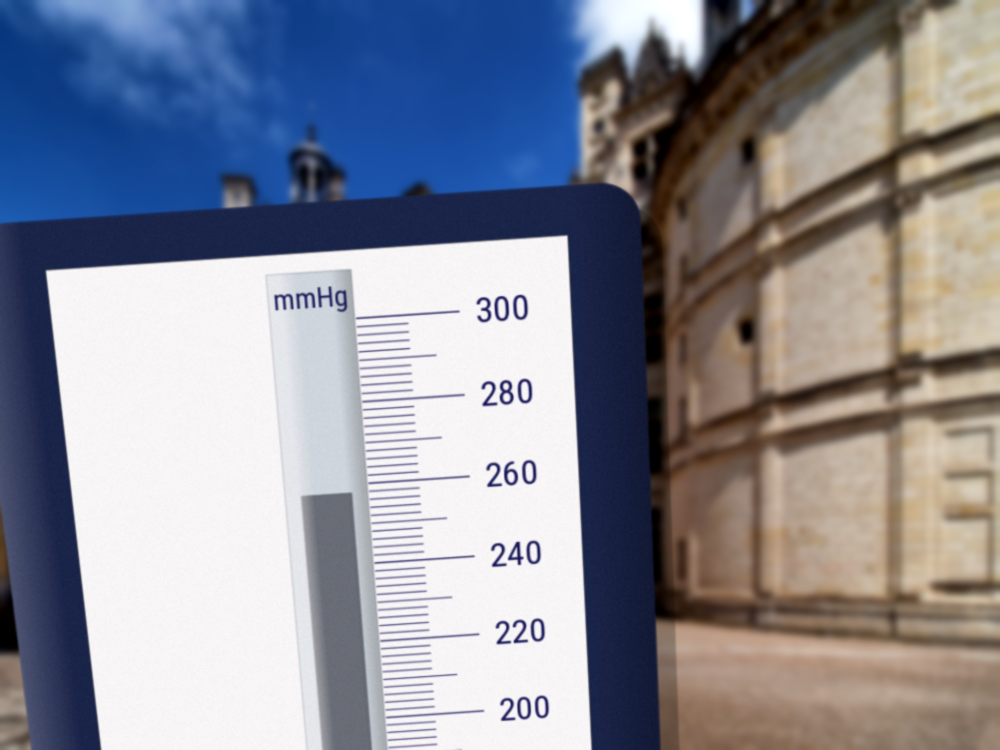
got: 258 mmHg
